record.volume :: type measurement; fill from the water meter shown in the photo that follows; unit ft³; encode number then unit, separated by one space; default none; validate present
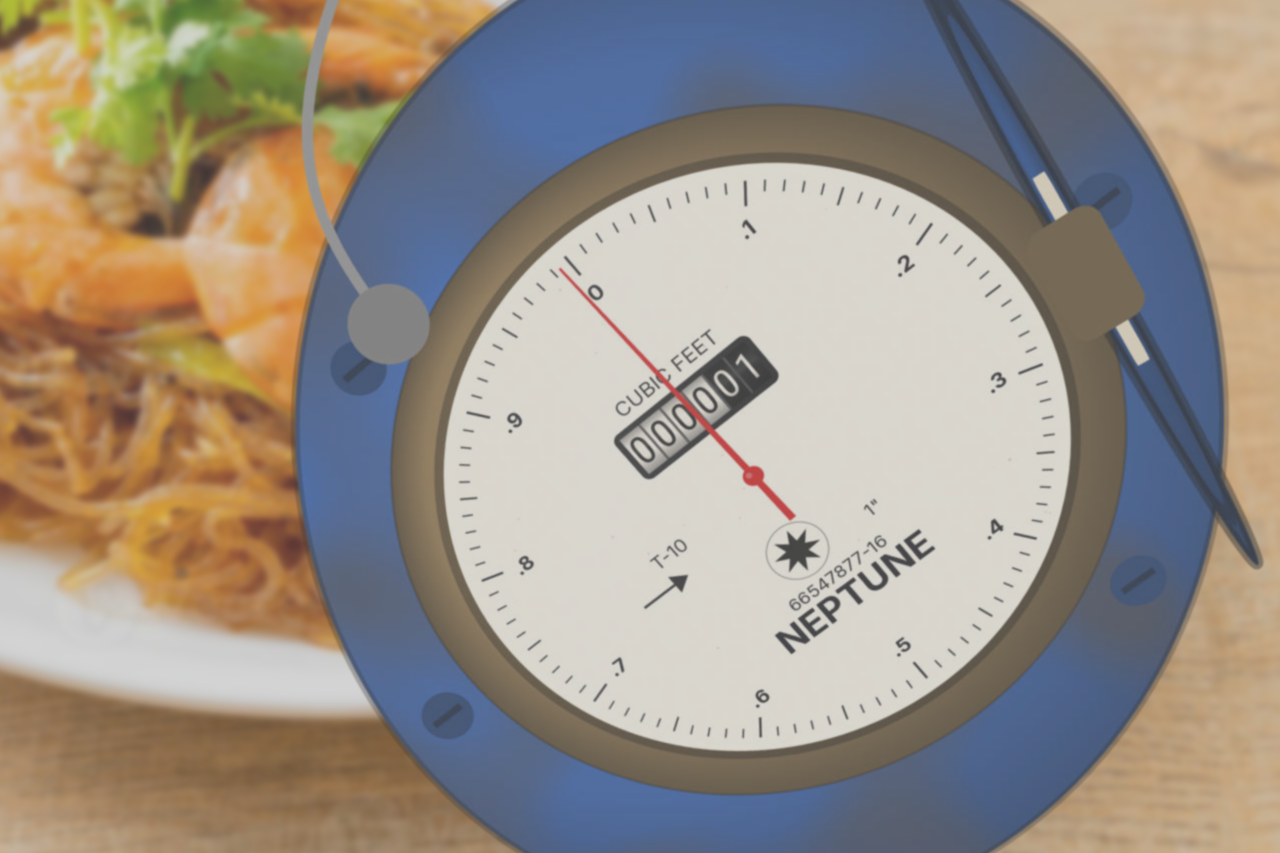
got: 0.99 ft³
